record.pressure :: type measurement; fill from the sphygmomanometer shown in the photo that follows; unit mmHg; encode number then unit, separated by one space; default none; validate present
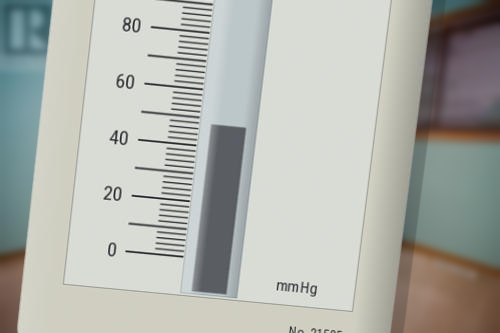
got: 48 mmHg
